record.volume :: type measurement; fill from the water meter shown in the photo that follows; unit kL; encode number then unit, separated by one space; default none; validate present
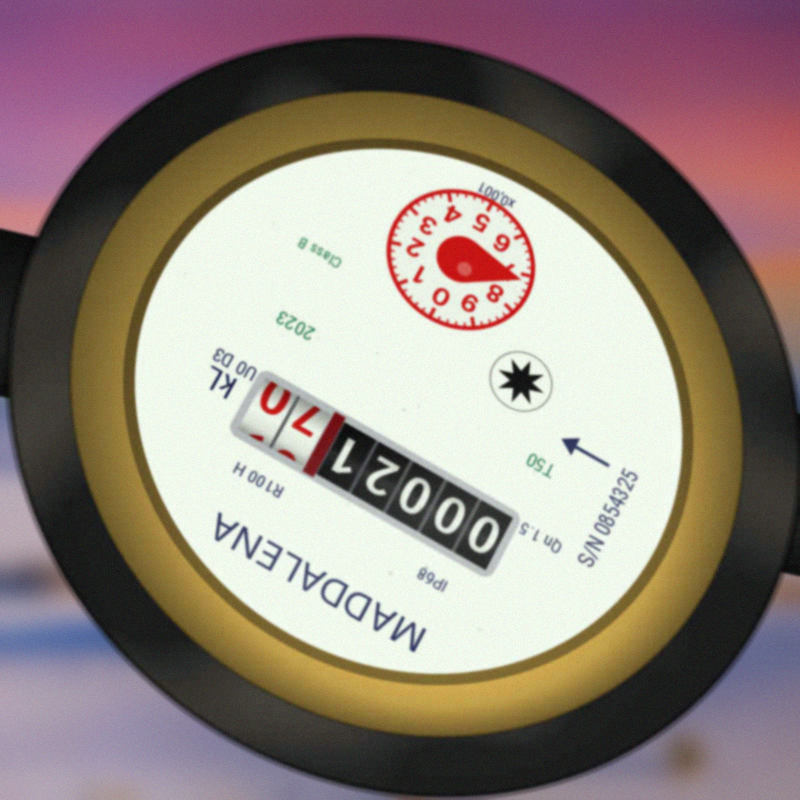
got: 21.697 kL
